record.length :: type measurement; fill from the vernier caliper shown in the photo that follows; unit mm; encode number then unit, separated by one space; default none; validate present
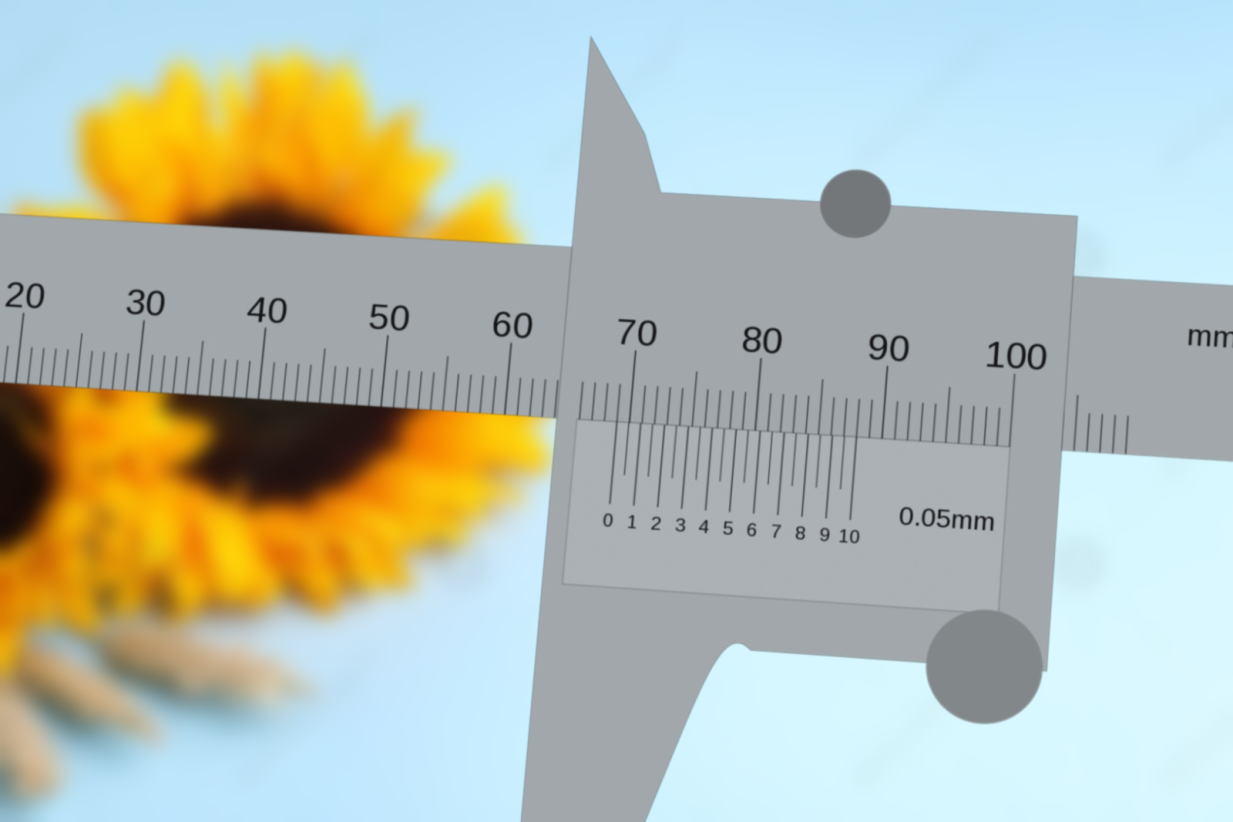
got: 69.0 mm
